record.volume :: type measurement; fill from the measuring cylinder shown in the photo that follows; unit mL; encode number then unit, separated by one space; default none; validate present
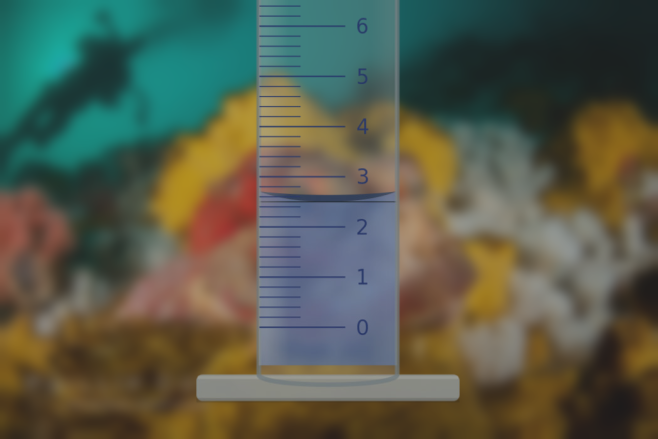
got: 2.5 mL
